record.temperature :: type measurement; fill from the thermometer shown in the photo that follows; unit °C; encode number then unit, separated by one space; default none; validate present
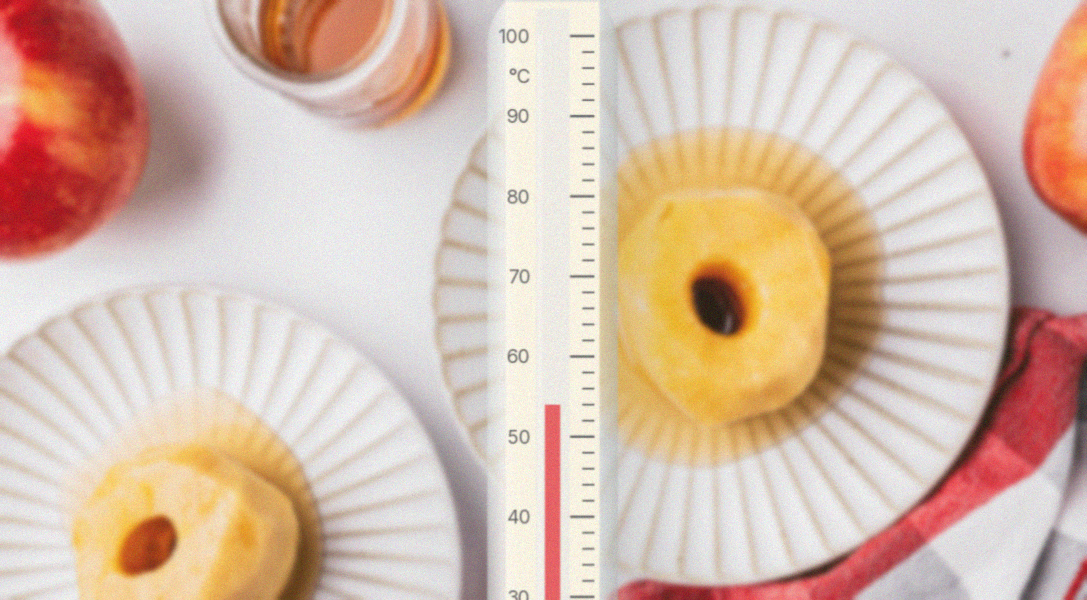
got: 54 °C
